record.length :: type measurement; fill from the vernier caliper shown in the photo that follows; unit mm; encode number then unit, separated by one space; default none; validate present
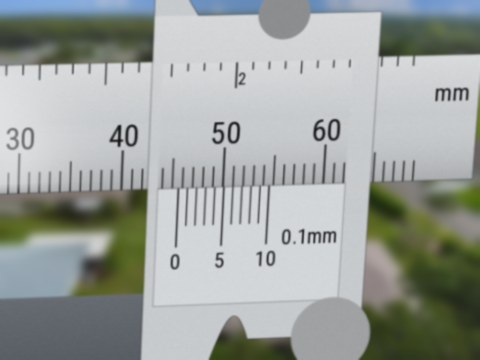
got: 45.6 mm
